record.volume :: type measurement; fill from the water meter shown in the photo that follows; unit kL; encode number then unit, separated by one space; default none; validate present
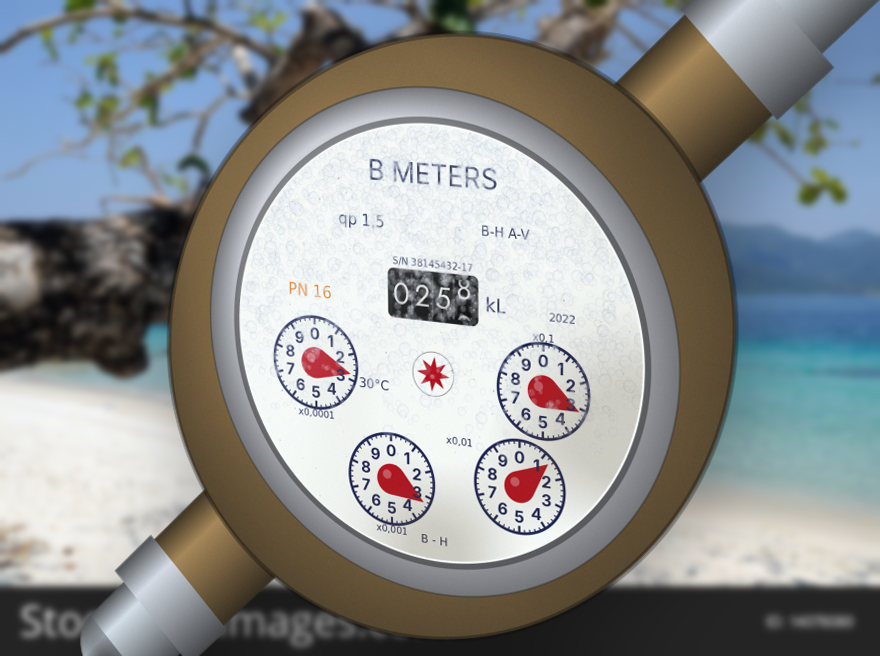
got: 258.3132 kL
